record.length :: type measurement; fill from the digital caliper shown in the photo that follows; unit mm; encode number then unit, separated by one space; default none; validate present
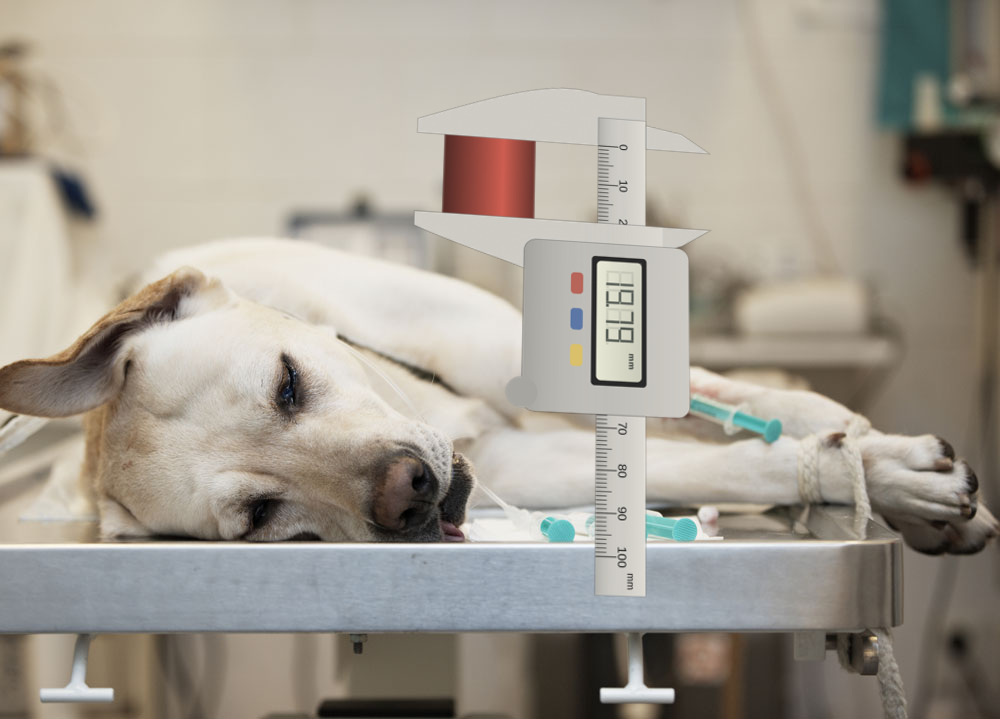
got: 19.79 mm
